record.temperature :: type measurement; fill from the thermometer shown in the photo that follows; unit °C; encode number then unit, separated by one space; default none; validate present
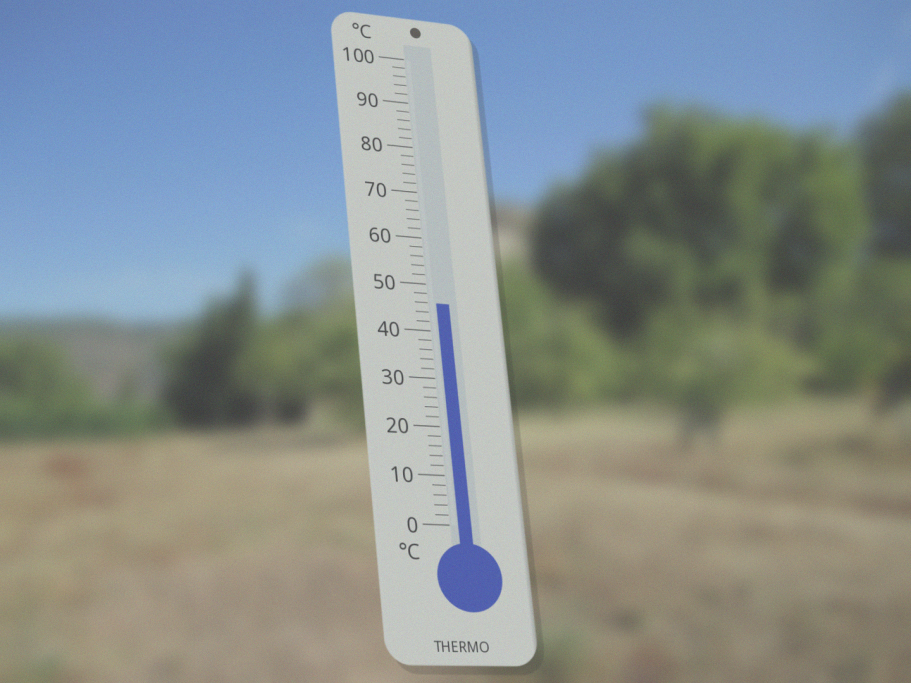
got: 46 °C
